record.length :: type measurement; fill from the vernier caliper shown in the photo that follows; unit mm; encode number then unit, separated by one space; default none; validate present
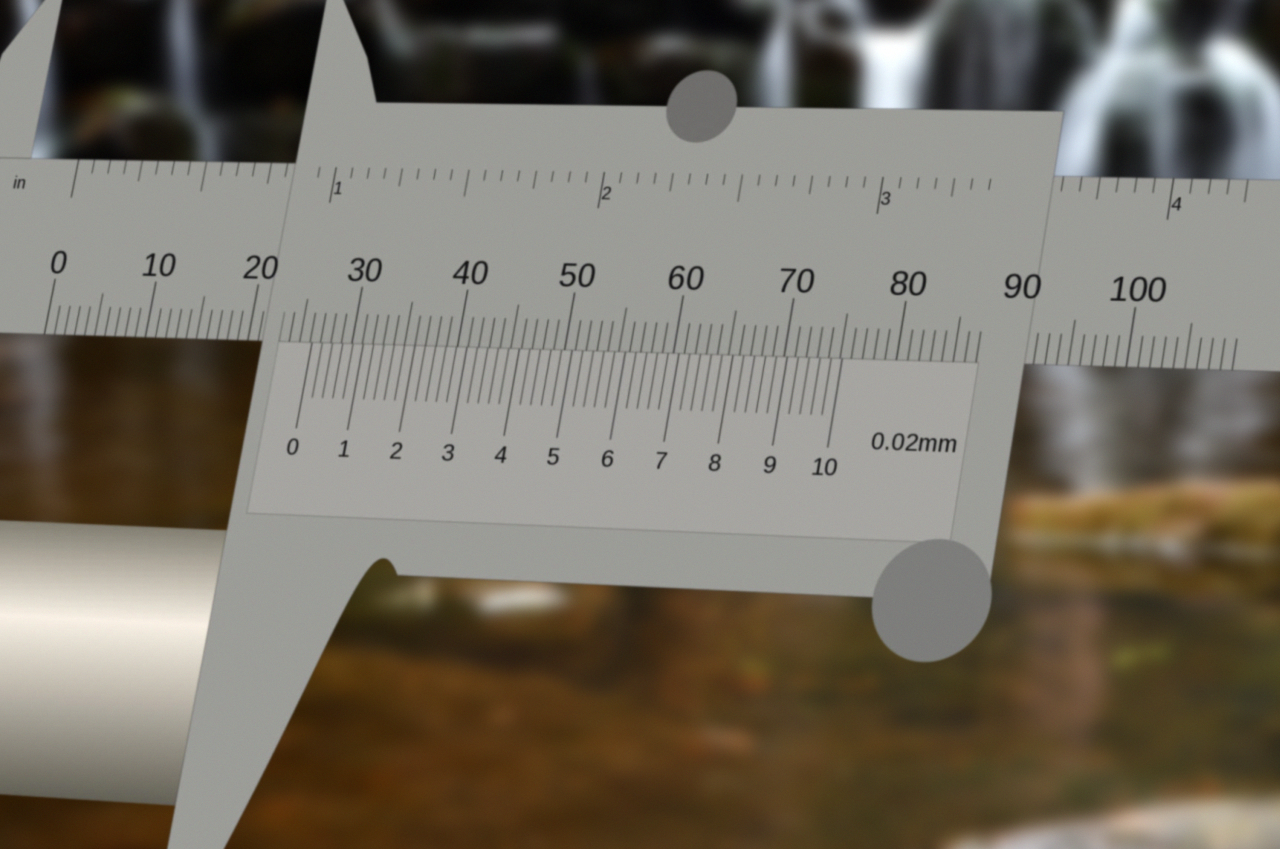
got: 26.2 mm
